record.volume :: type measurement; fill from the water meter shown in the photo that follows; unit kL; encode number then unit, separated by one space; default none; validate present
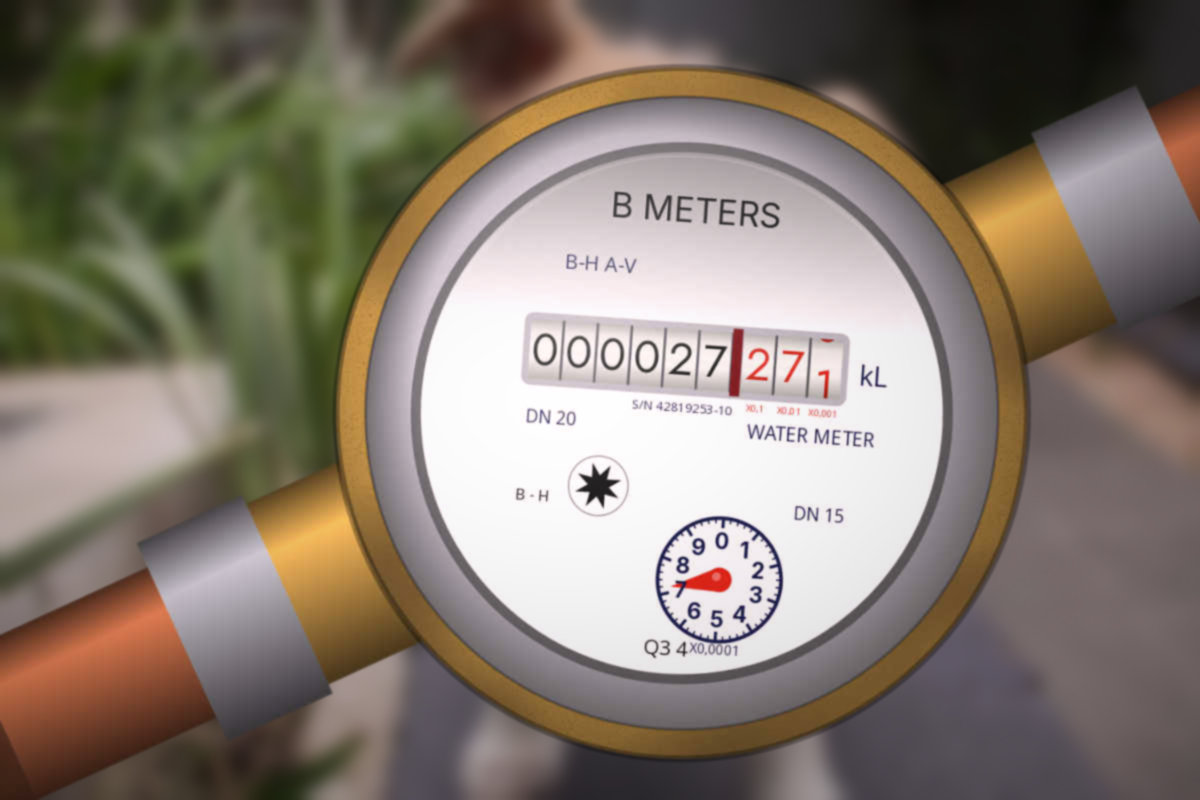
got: 27.2707 kL
